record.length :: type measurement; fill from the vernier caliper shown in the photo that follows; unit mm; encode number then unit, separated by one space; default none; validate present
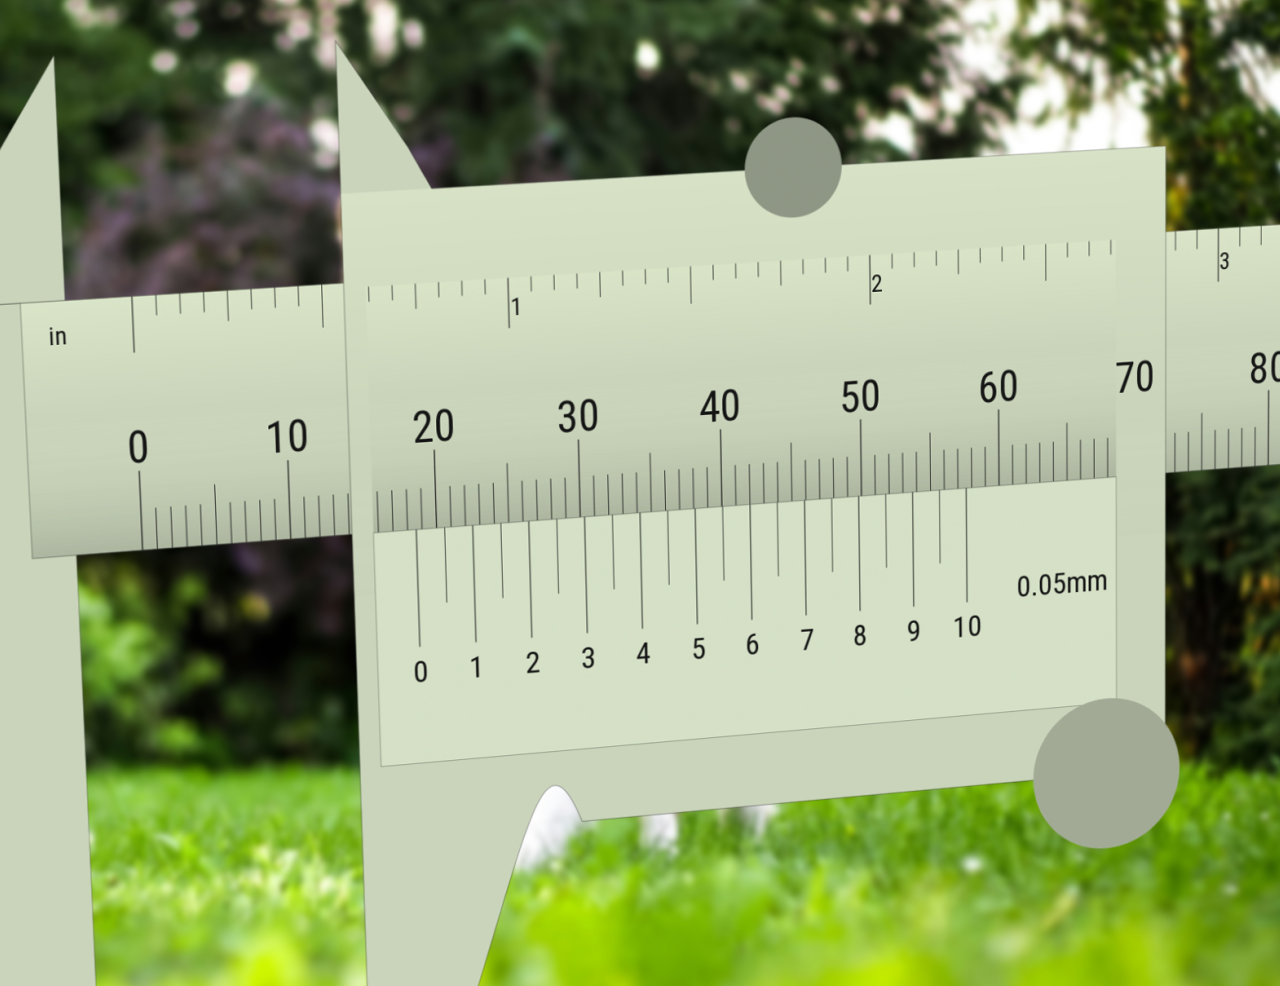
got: 18.6 mm
